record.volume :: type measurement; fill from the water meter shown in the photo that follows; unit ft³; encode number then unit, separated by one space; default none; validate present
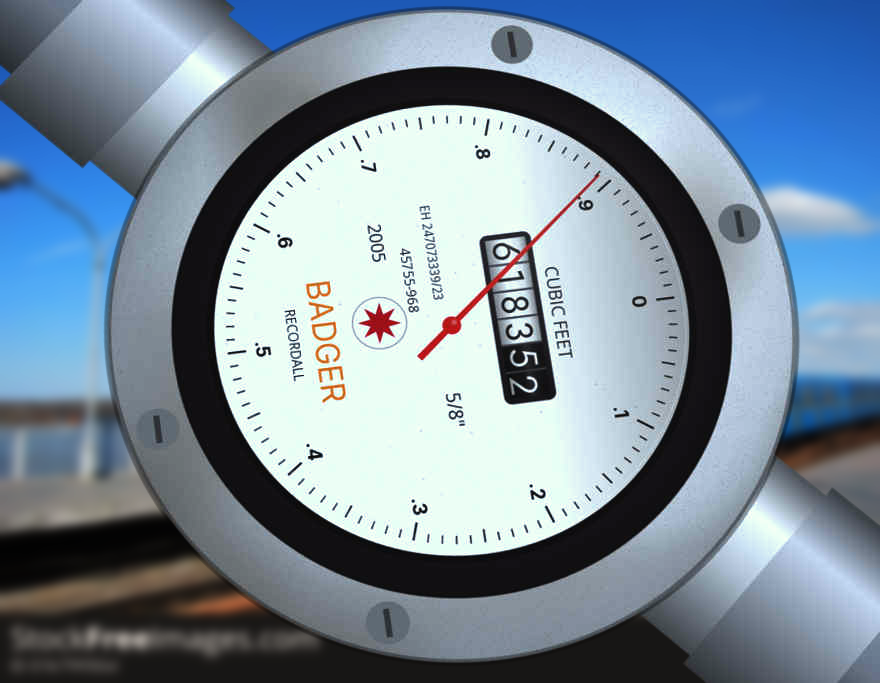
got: 618351.89 ft³
